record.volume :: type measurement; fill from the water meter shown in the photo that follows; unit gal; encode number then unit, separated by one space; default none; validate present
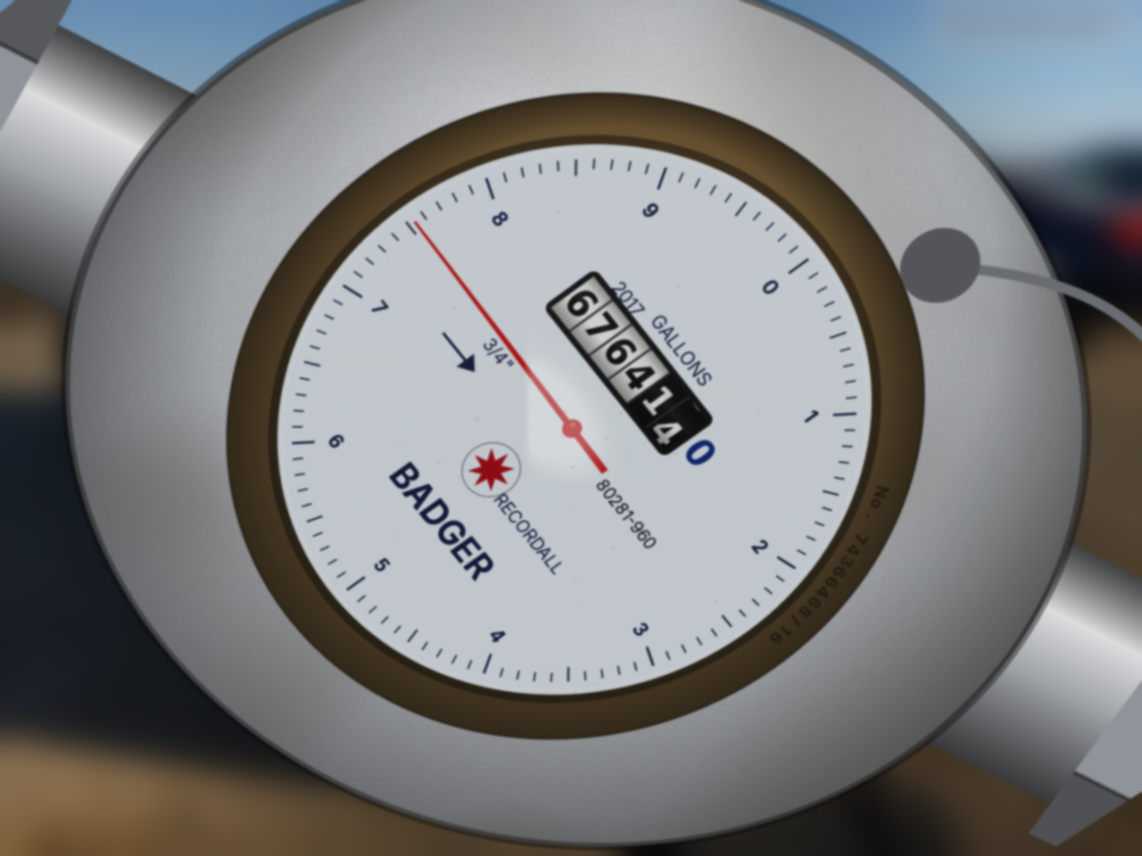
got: 6764137.5 gal
